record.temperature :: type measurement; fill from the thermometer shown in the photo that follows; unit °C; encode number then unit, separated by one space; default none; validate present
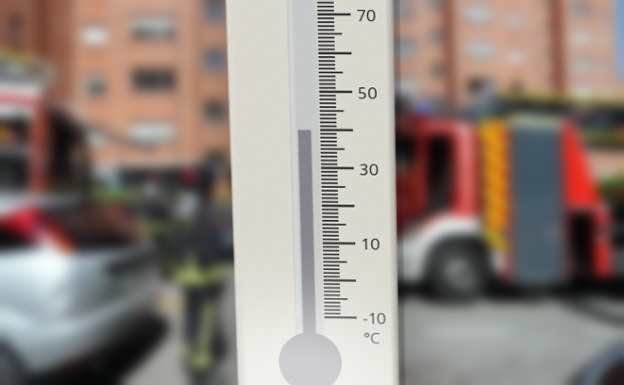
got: 40 °C
